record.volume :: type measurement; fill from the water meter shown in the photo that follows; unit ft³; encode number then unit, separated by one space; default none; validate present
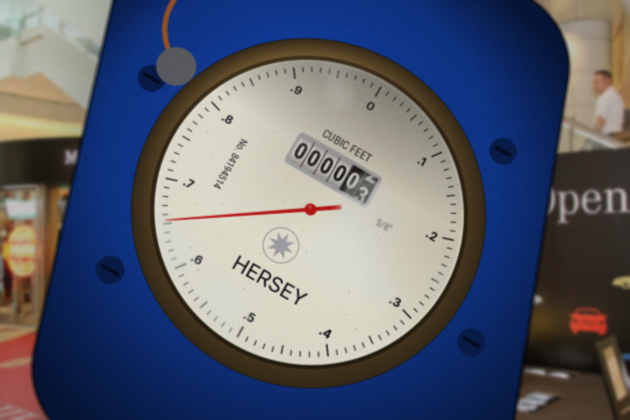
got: 2.65 ft³
